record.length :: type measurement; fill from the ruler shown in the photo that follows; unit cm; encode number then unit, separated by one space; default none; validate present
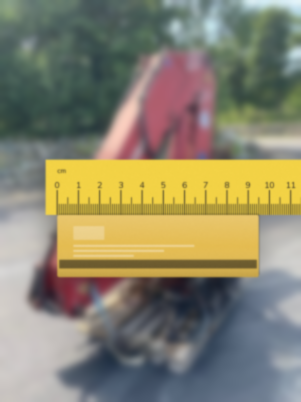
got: 9.5 cm
